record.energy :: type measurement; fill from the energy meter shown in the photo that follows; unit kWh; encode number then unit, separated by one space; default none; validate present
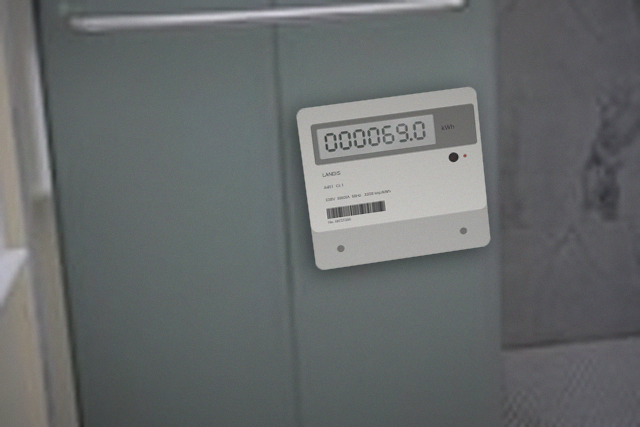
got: 69.0 kWh
